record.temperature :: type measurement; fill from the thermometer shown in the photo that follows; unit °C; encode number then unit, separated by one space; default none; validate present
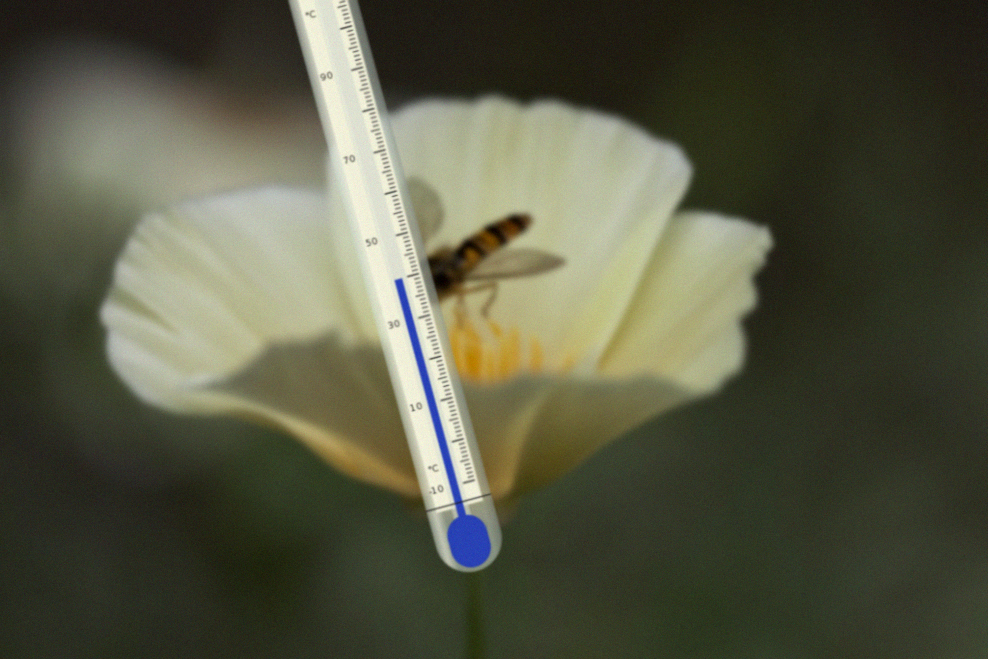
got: 40 °C
